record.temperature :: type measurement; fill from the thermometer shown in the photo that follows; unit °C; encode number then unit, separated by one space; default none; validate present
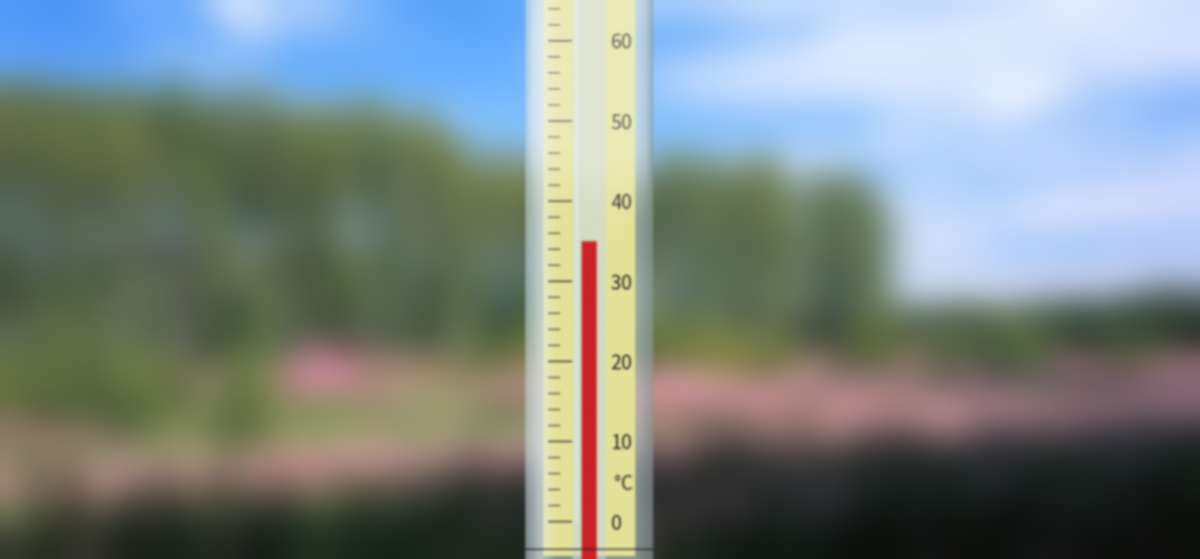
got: 35 °C
